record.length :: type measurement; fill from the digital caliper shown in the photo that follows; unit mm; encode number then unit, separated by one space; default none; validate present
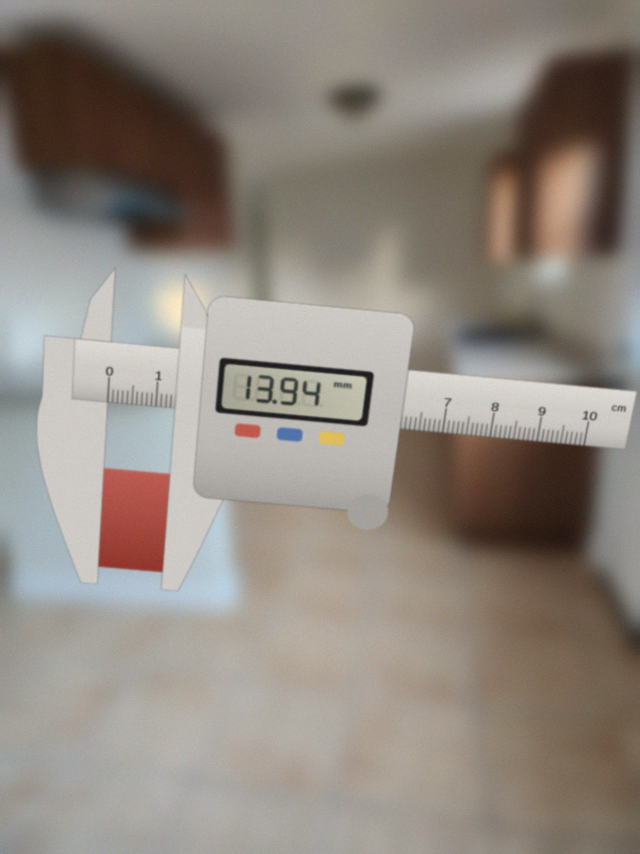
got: 13.94 mm
